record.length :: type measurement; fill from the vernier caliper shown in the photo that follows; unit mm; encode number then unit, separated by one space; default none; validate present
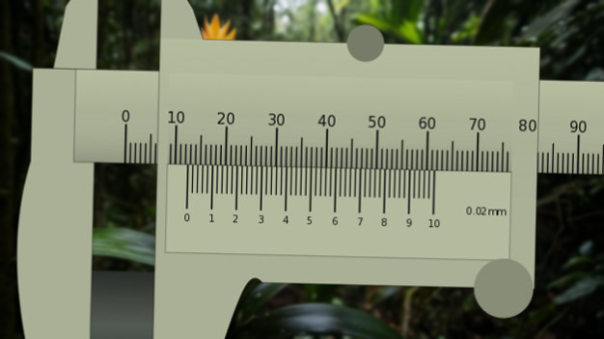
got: 12.5 mm
